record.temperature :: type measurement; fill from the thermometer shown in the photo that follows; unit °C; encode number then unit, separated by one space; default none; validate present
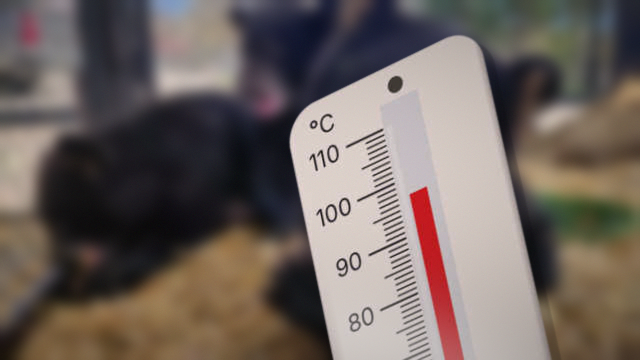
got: 97 °C
